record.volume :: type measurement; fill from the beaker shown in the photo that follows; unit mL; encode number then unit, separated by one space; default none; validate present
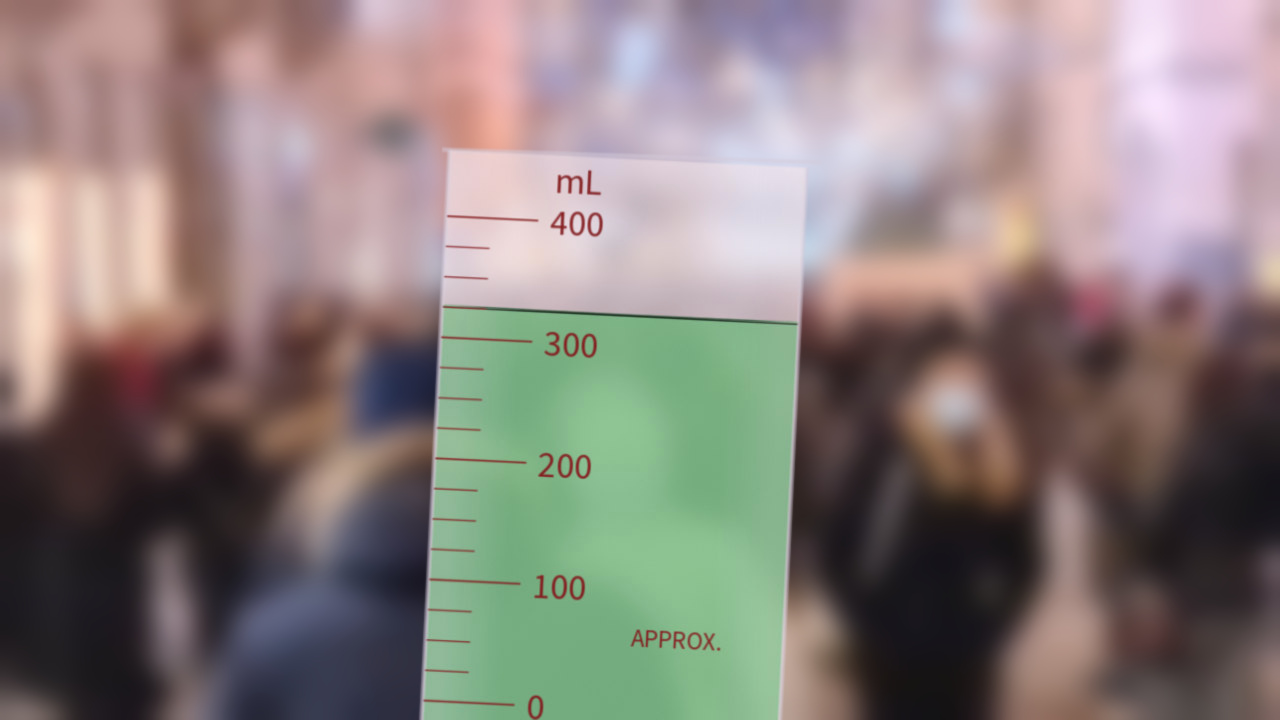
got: 325 mL
